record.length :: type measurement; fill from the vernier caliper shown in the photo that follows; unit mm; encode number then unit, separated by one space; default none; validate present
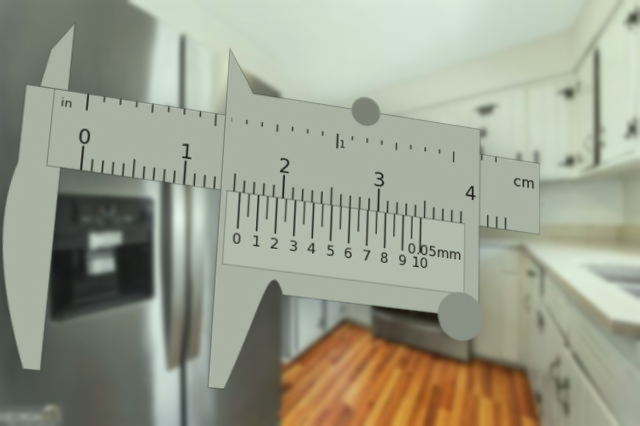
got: 15.6 mm
